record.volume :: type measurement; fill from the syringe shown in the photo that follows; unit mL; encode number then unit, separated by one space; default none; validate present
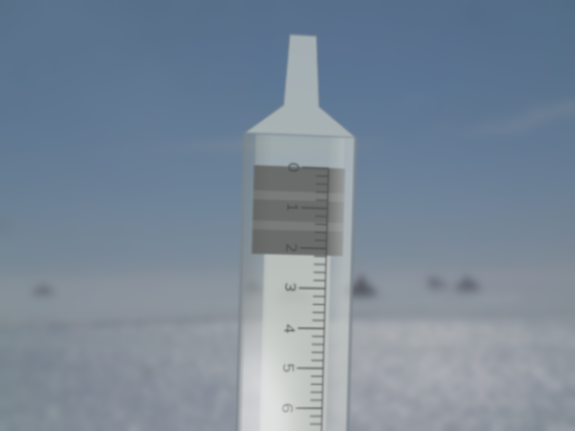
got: 0 mL
